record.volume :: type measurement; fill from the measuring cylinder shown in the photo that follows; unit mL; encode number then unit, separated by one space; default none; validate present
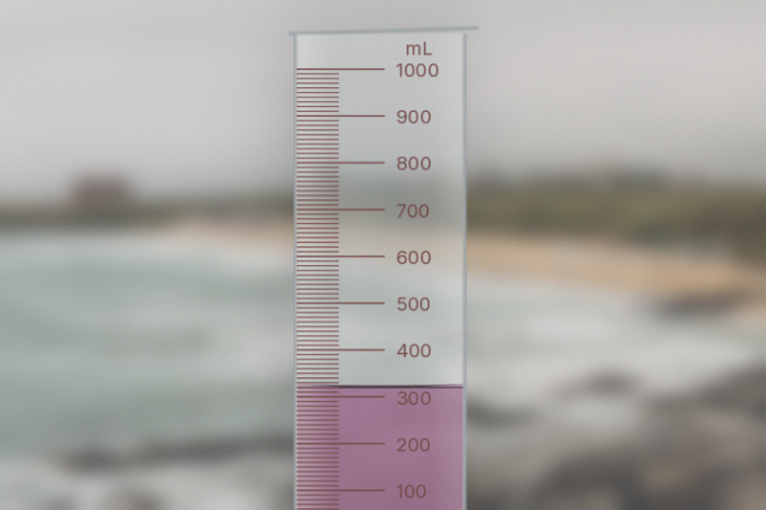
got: 320 mL
